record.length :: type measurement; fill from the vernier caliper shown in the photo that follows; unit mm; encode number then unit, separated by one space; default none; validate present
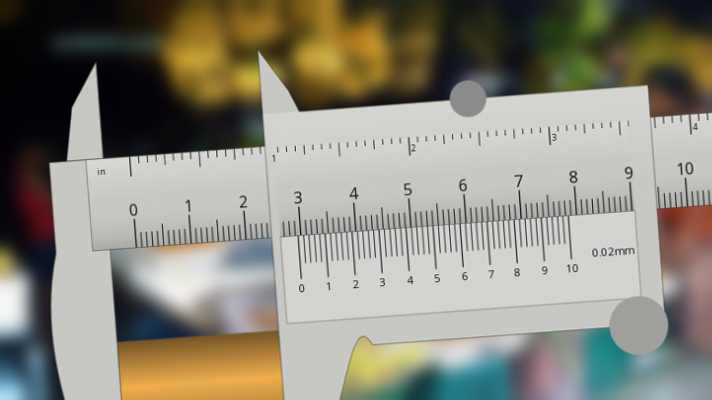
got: 29.5 mm
